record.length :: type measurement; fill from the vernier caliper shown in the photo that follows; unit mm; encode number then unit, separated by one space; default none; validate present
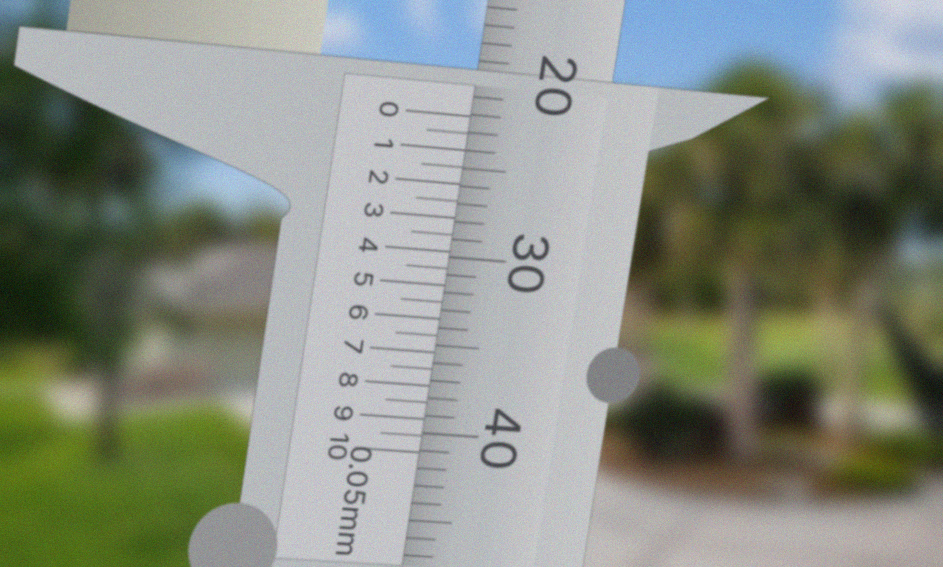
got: 22.1 mm
